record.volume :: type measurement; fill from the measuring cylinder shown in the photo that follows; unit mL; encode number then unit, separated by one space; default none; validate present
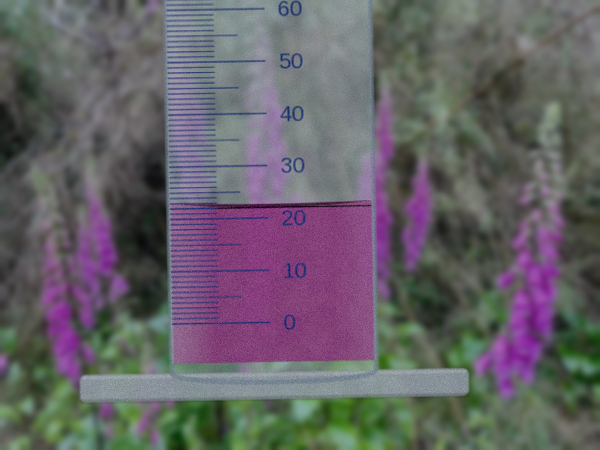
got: 22 mL
